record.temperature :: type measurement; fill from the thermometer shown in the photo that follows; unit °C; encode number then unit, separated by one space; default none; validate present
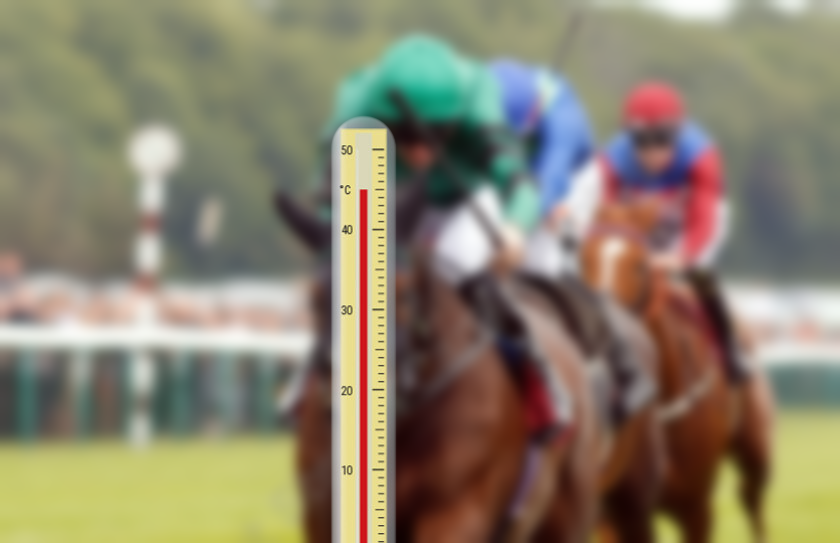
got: 45 °C
